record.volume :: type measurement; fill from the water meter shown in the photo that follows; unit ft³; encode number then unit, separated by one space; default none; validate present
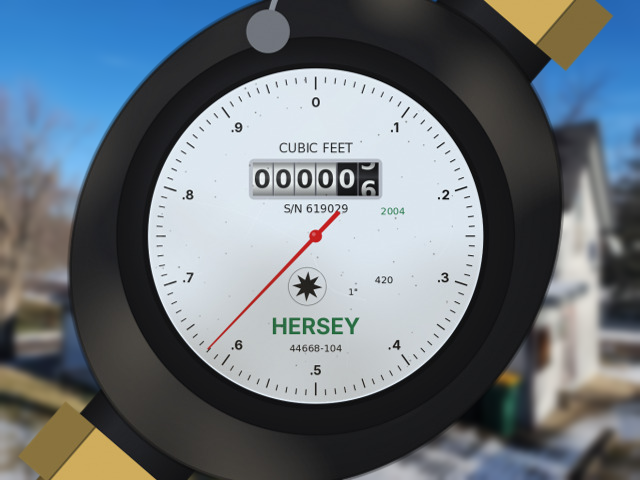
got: 5.62 ft³
